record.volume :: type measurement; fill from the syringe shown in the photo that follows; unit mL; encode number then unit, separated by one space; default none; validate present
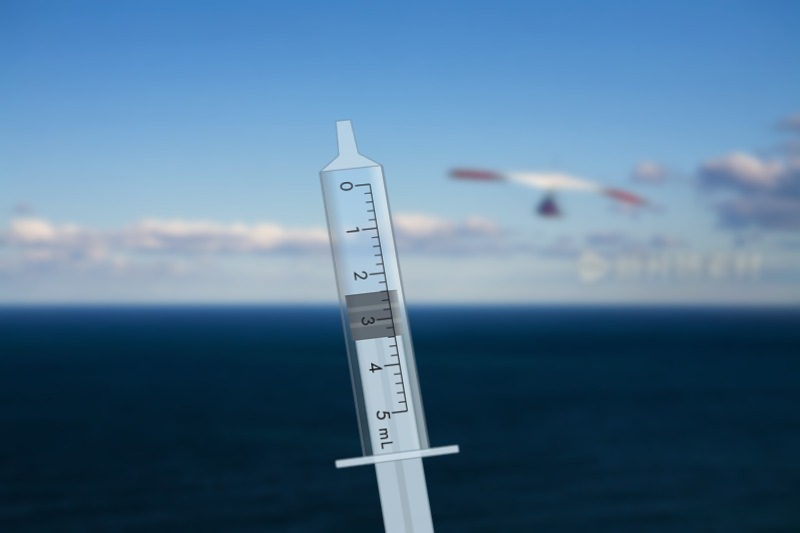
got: 2.4 mL
